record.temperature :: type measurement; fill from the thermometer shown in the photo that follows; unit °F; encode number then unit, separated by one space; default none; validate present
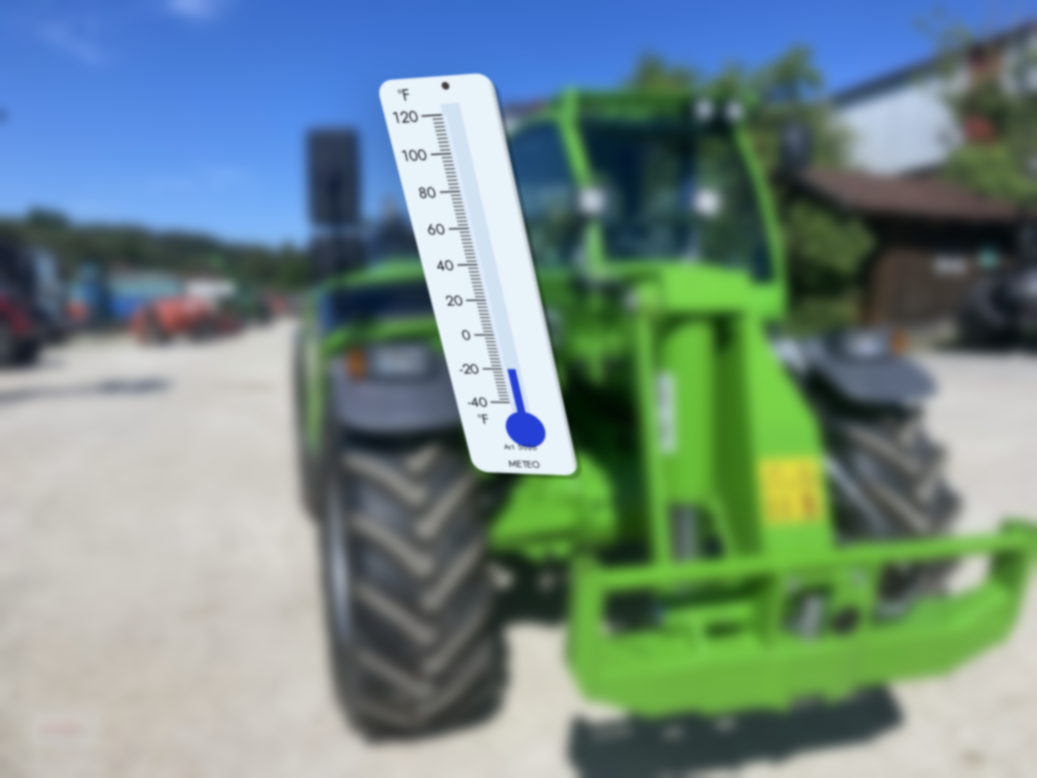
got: -20 °F
